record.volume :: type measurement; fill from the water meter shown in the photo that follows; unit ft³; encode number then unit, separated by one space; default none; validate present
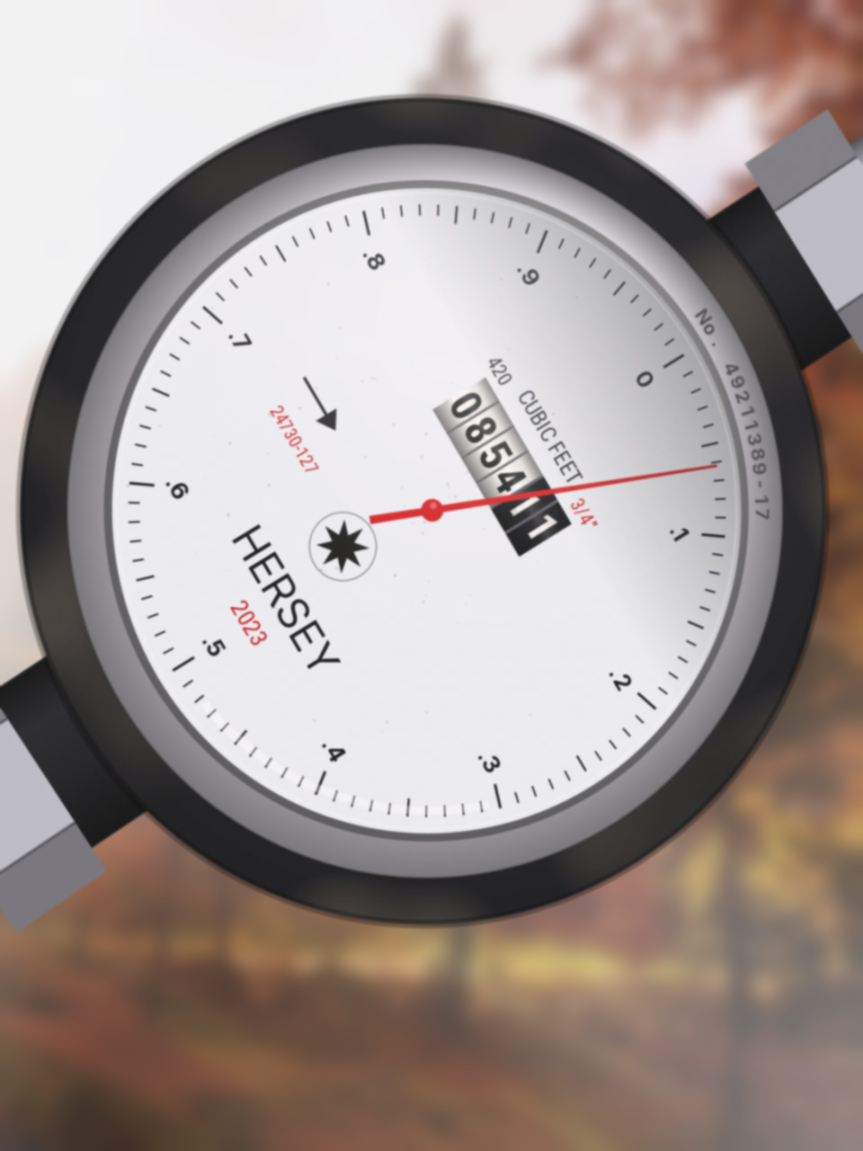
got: 85411.06 ft³
